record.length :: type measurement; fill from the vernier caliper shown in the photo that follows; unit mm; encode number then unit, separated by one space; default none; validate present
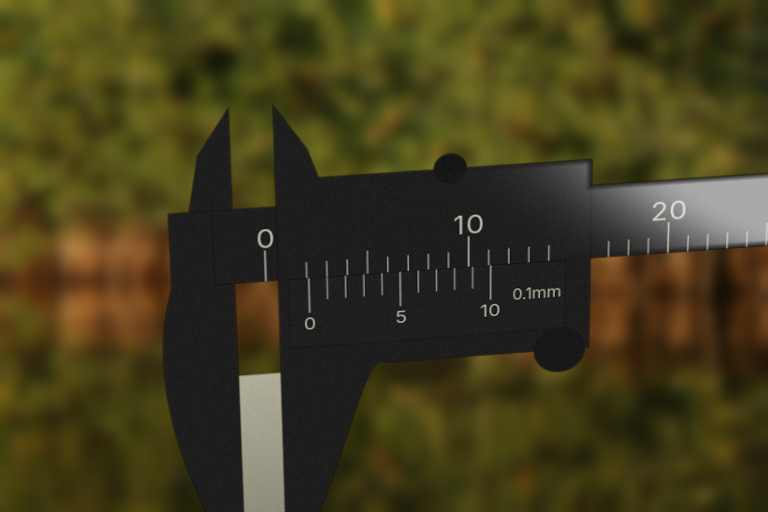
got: 2.1 mm
